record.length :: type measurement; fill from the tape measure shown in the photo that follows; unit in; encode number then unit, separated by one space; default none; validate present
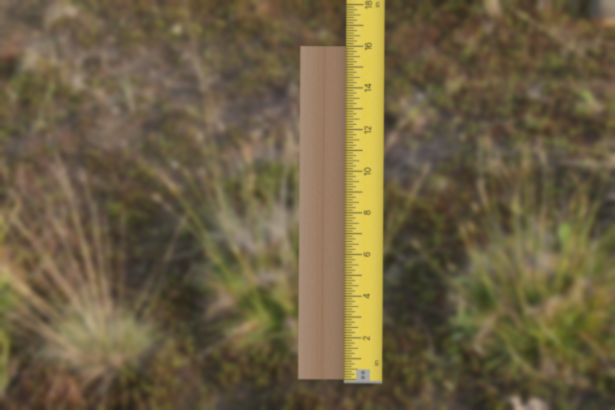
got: 16 in
